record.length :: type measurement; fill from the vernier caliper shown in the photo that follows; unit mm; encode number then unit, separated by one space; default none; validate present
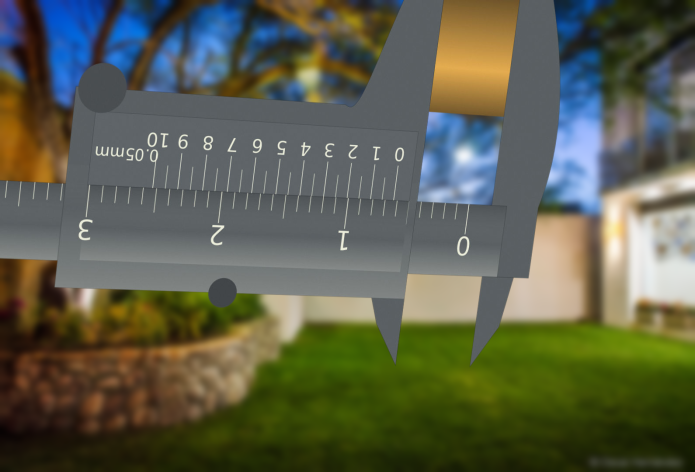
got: 6.3 mm
